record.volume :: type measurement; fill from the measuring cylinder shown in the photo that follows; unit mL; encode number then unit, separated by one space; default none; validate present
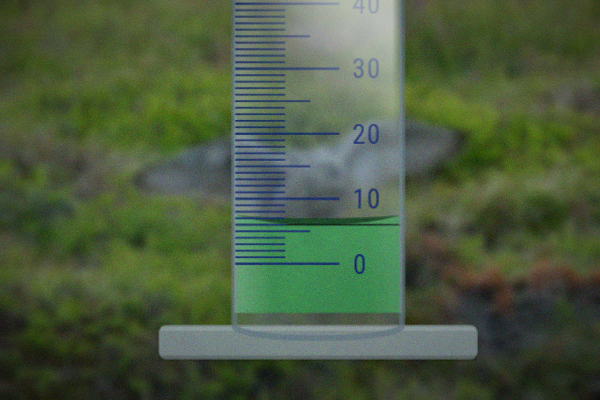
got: 6 mL
